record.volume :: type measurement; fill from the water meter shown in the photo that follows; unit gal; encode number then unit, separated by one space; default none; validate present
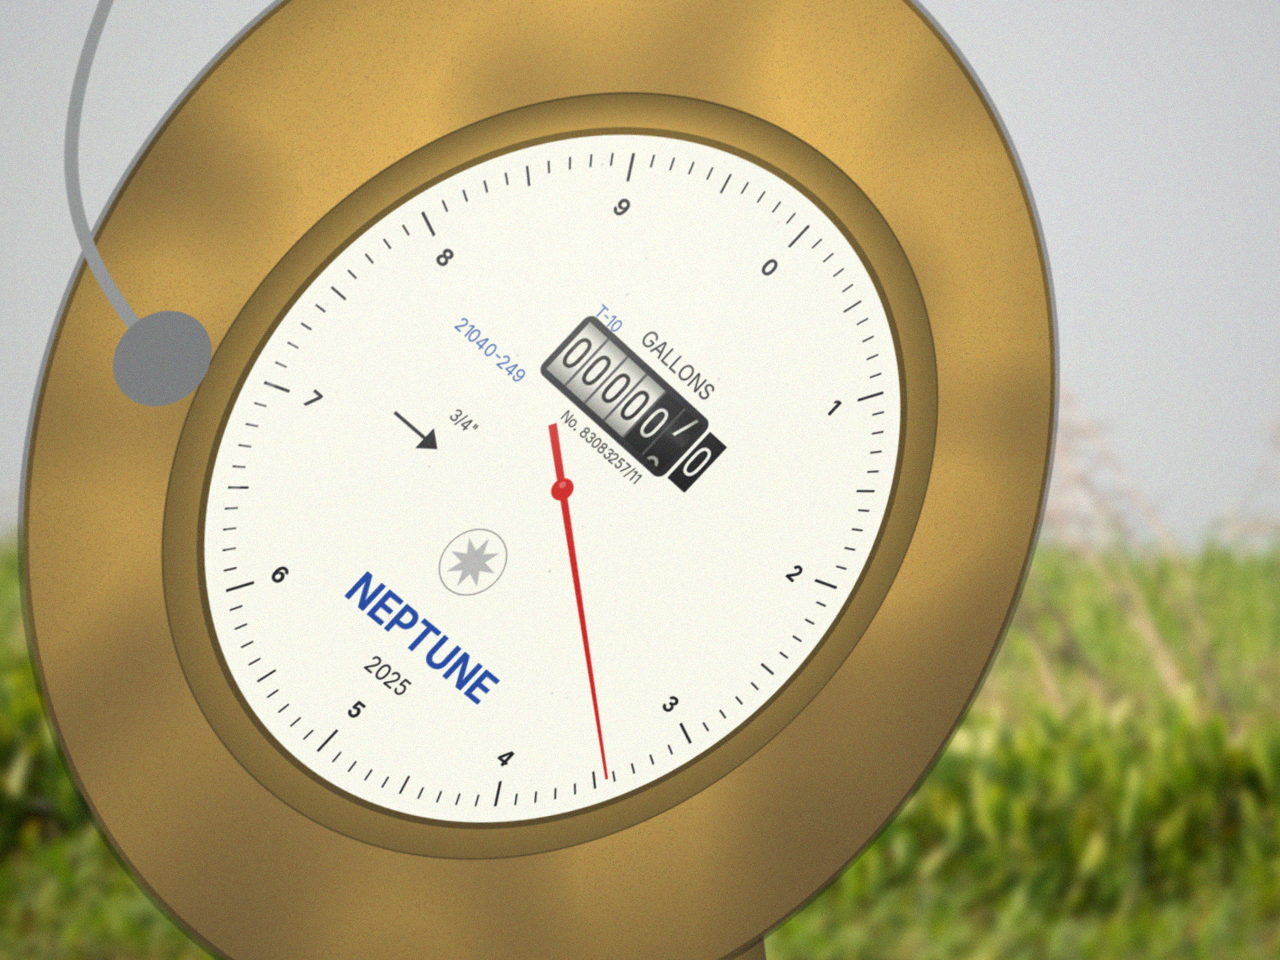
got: 73.4 gal
